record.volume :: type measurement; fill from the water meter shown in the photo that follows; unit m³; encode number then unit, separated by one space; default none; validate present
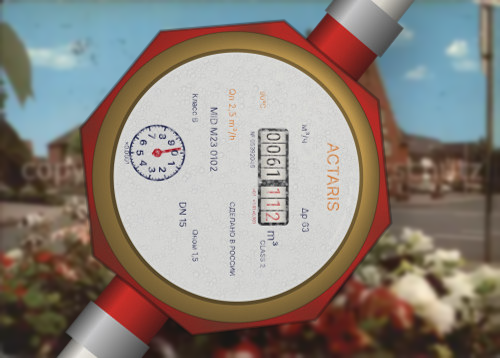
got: 61.1119 m³
